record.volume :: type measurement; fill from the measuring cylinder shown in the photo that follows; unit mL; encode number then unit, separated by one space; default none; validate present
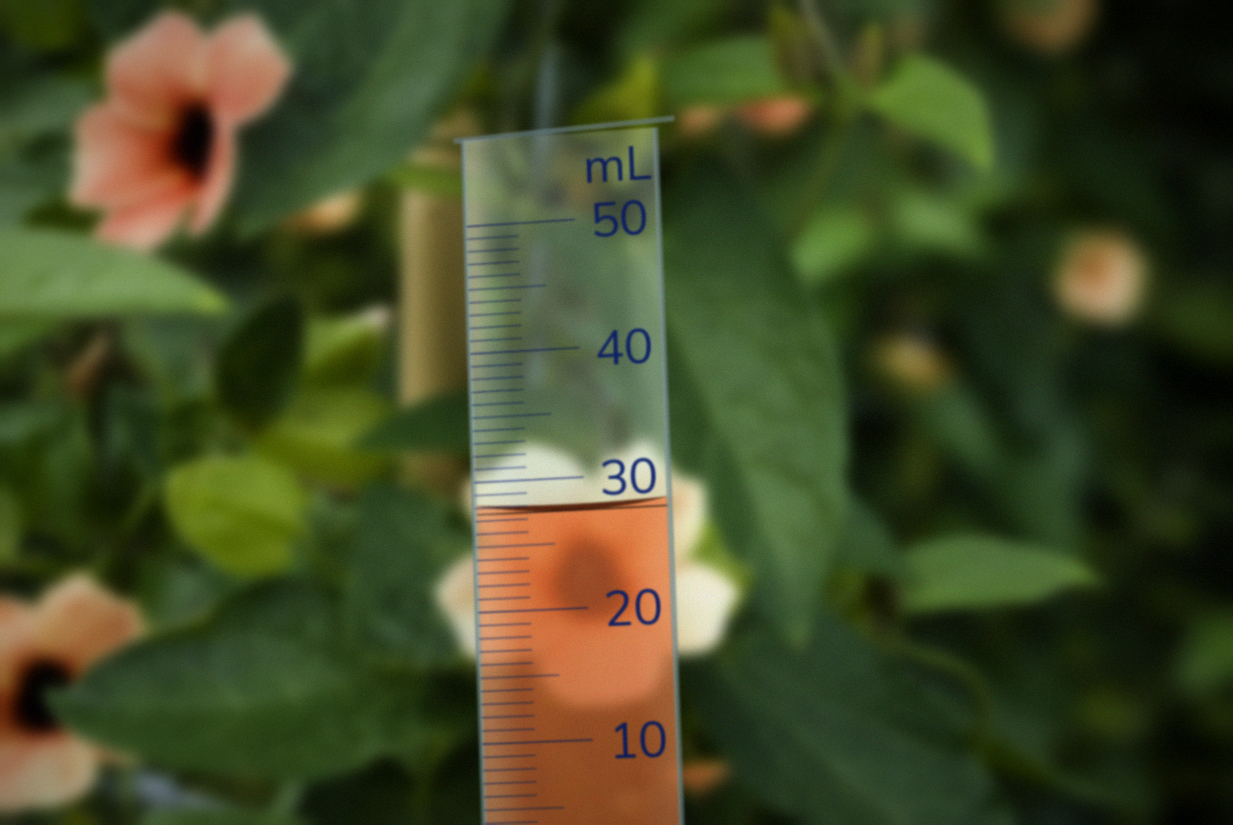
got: 27.5 mL
